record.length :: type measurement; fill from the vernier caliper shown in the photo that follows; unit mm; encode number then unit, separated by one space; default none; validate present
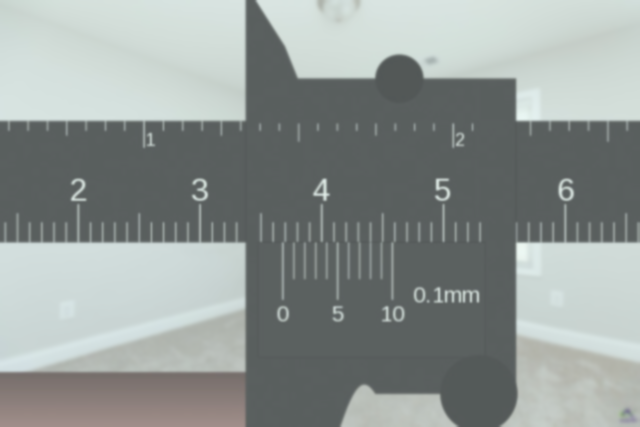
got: 36.8 mm
